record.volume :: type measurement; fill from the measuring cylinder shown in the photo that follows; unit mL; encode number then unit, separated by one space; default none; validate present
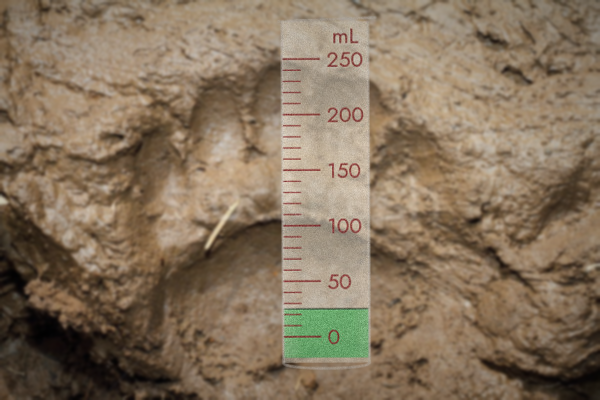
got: 25 mL
